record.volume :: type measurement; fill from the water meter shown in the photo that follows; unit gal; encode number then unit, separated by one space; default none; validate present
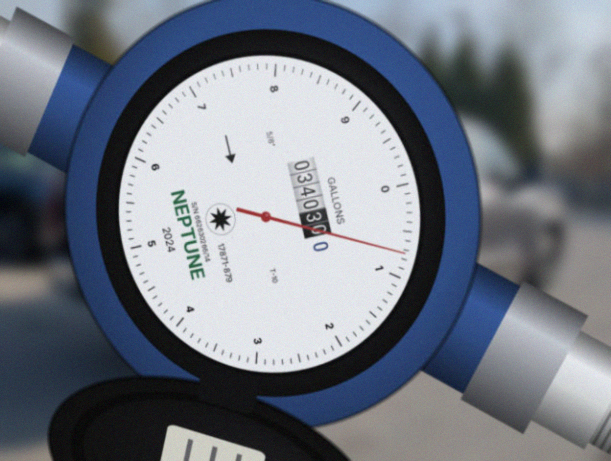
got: 340300.7 gal
